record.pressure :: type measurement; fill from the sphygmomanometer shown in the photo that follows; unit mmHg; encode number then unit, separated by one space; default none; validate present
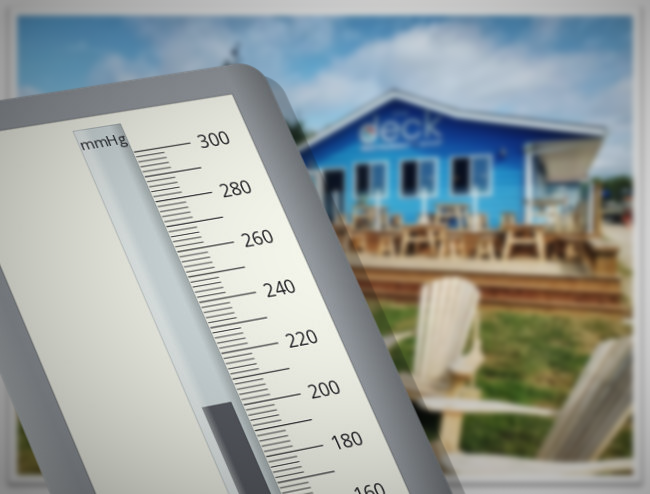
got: 202 mmHg
